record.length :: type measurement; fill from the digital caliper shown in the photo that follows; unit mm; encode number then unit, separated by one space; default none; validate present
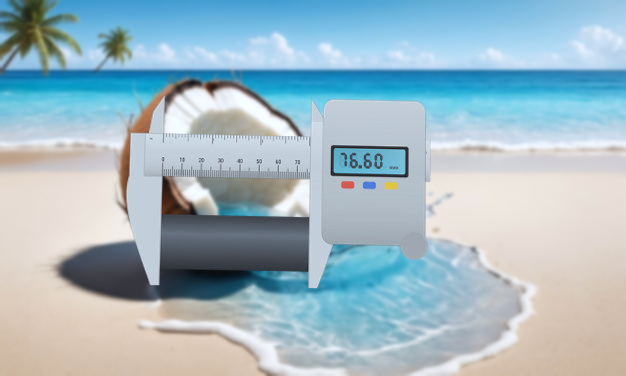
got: 76.60 mm
